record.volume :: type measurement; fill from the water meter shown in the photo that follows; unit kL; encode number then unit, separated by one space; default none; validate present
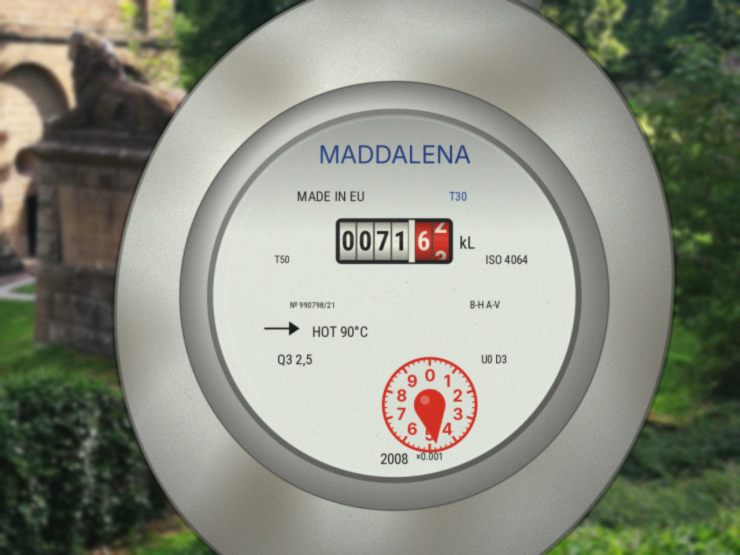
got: 71.624 kL
